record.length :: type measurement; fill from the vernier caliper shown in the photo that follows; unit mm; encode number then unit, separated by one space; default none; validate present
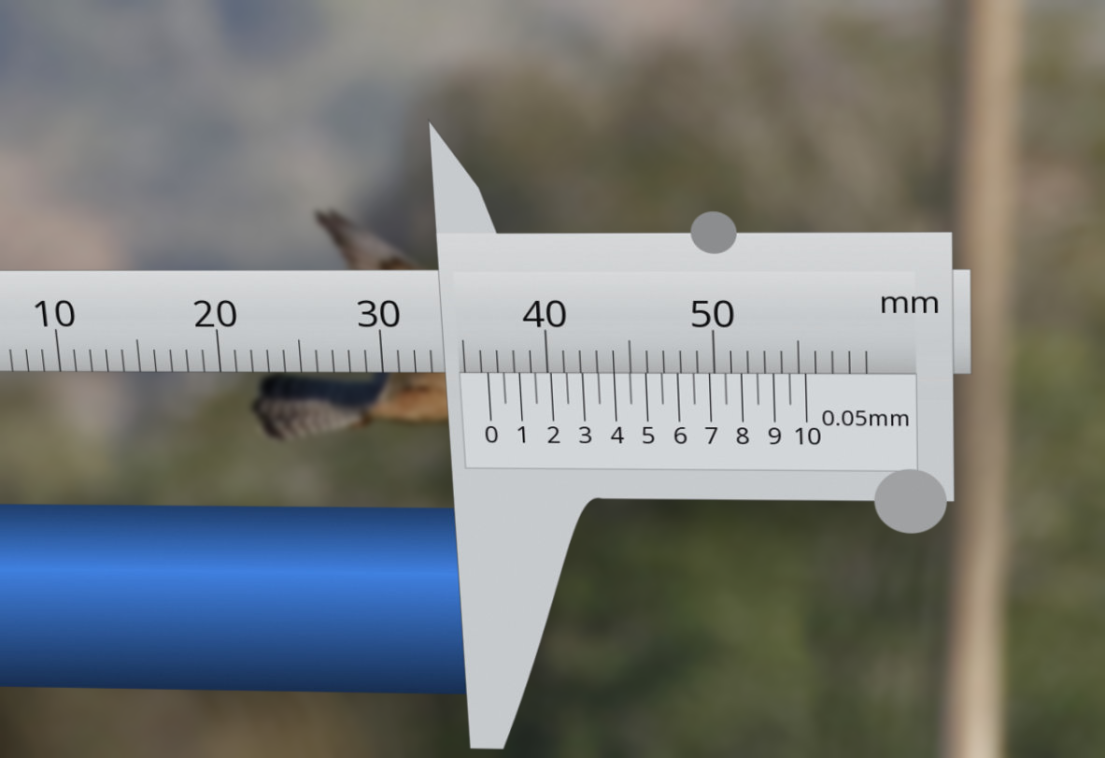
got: 36.4 mm
